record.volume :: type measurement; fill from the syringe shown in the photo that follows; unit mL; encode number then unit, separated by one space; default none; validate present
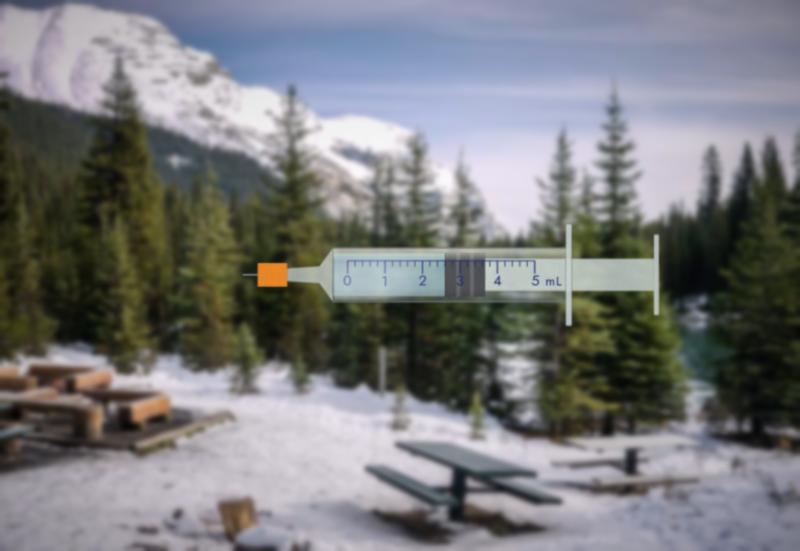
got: 2.6 mL
